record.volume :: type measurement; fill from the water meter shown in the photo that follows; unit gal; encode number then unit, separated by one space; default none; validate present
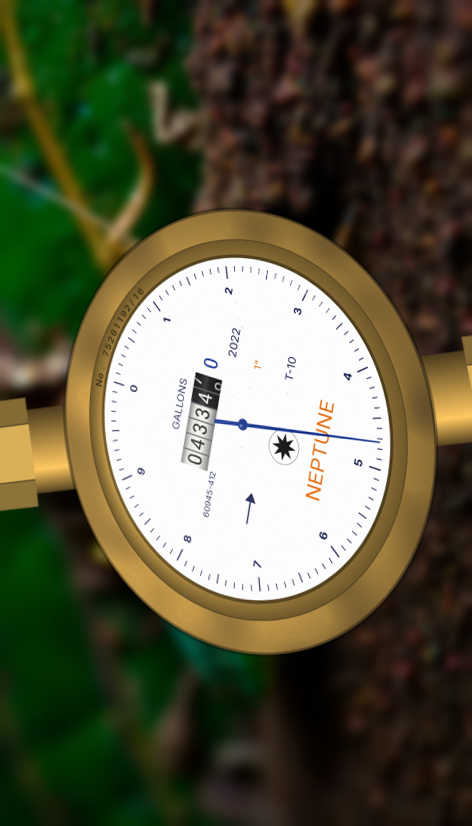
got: 433474.7 gal
